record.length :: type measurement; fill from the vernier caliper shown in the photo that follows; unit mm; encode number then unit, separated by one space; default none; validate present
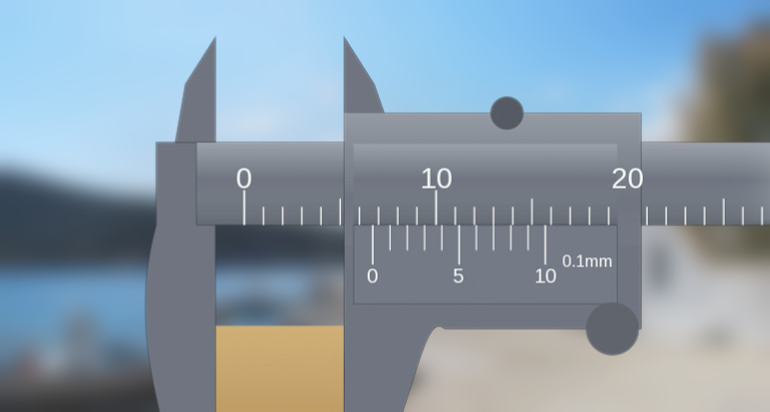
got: 6.7 mm
